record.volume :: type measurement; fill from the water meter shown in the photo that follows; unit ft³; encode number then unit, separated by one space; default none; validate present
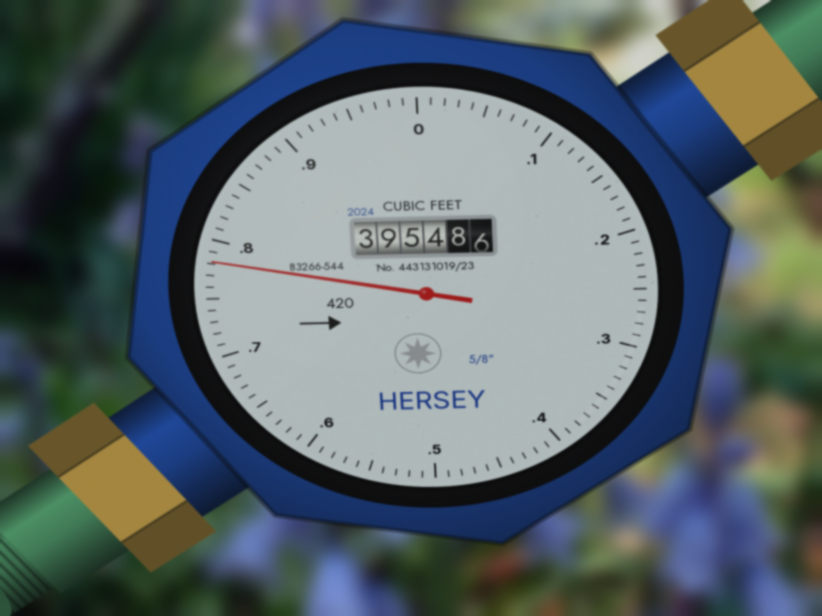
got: 395485.78 ft³
